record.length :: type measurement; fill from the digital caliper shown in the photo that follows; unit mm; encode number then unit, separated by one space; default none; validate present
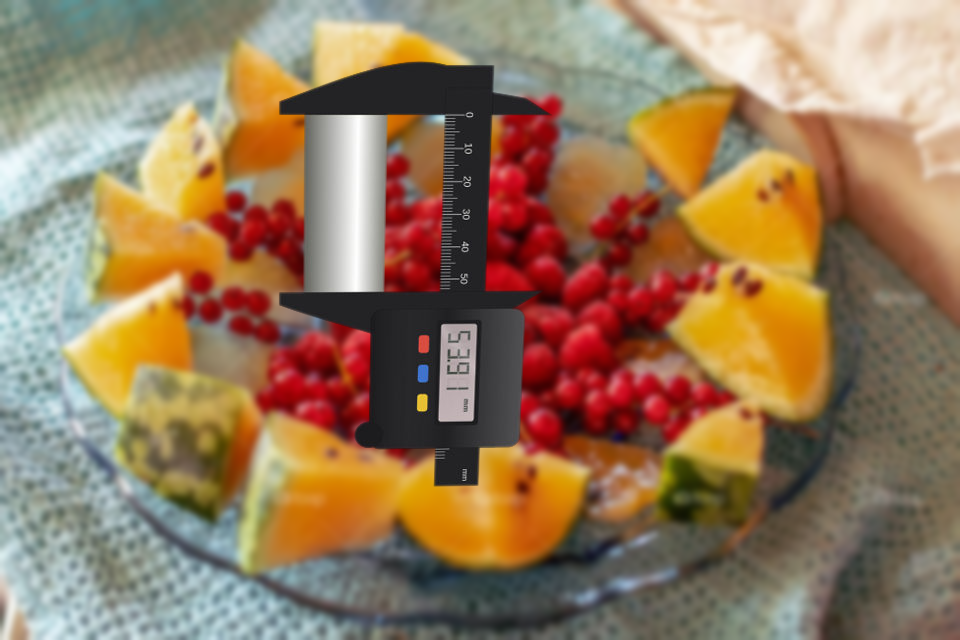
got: 53.91 mm
